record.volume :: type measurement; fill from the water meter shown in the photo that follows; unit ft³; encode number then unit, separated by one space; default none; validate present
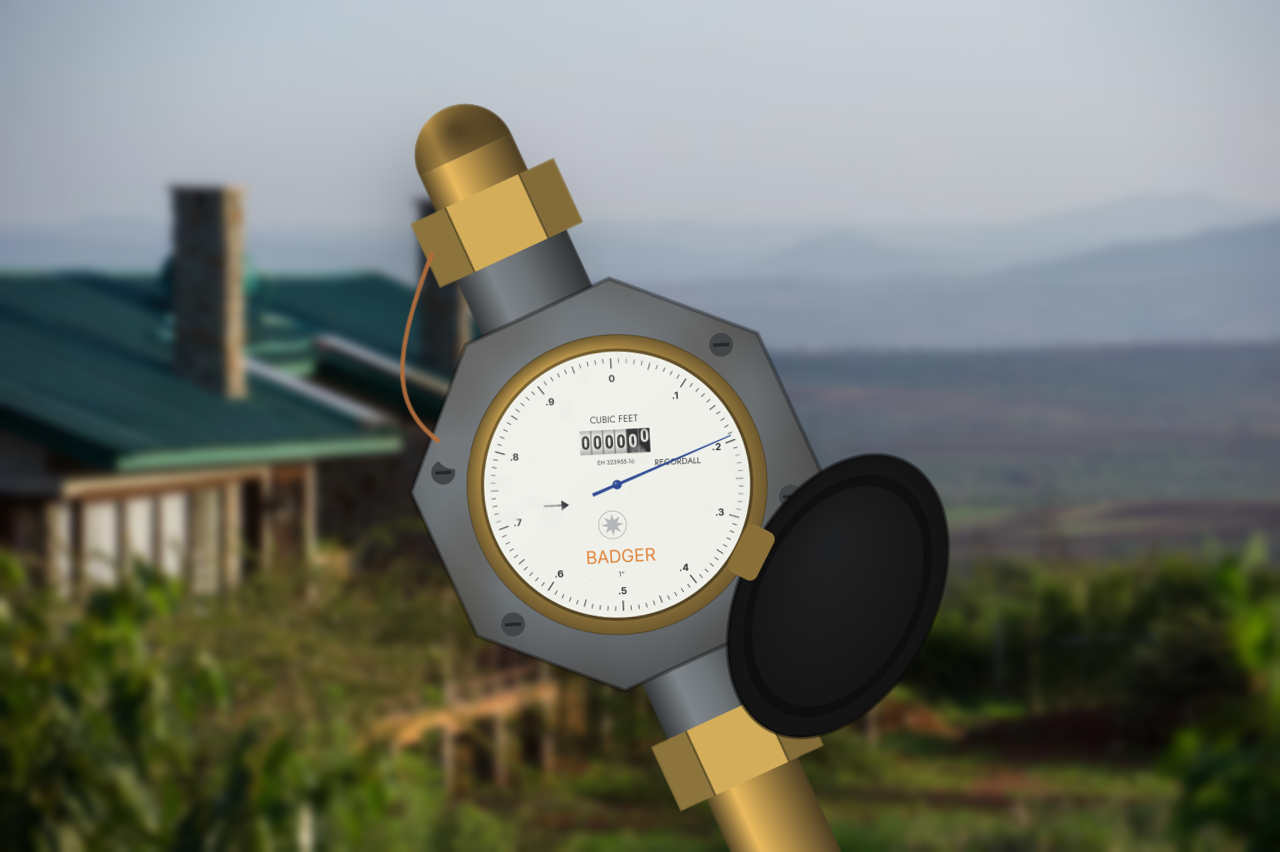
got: 0.19 ft³
